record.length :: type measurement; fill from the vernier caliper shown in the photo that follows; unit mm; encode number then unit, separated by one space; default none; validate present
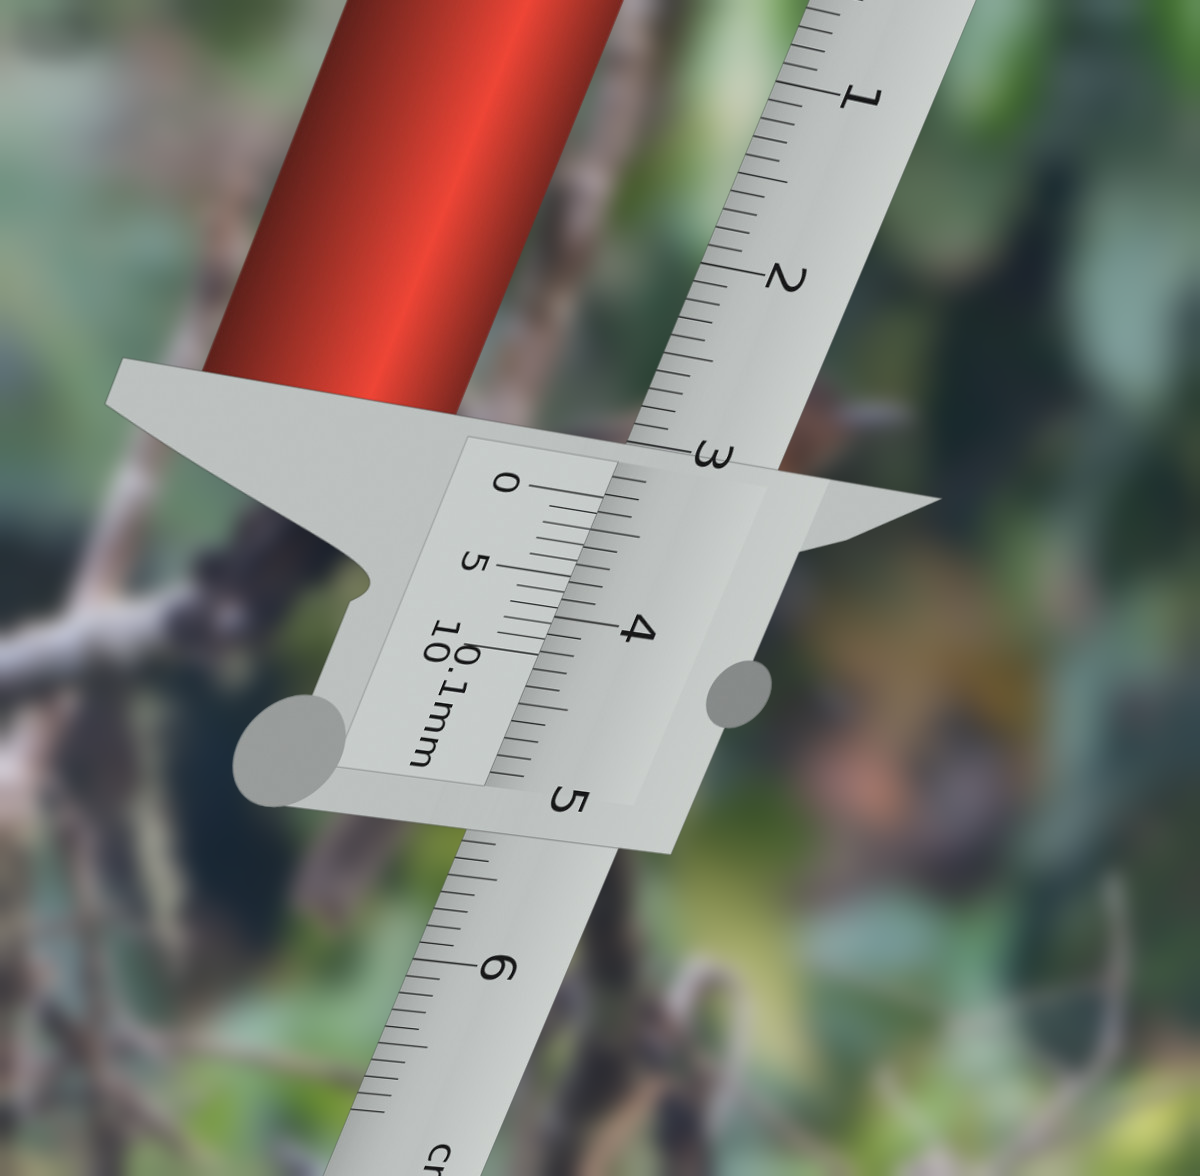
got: 33.2 mm
